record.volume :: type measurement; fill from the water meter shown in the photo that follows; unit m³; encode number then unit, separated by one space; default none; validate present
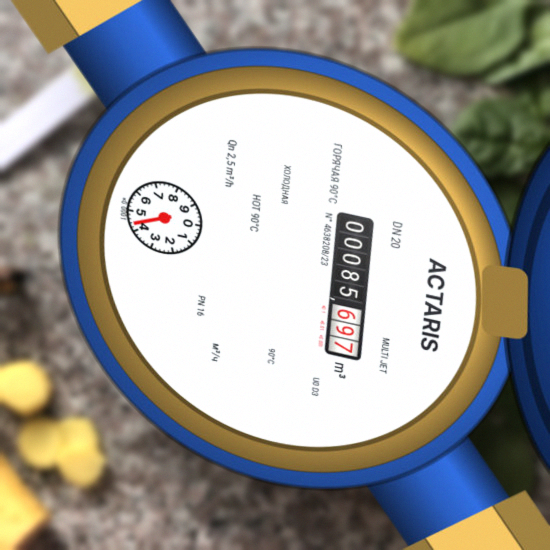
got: 85.6974 m³
